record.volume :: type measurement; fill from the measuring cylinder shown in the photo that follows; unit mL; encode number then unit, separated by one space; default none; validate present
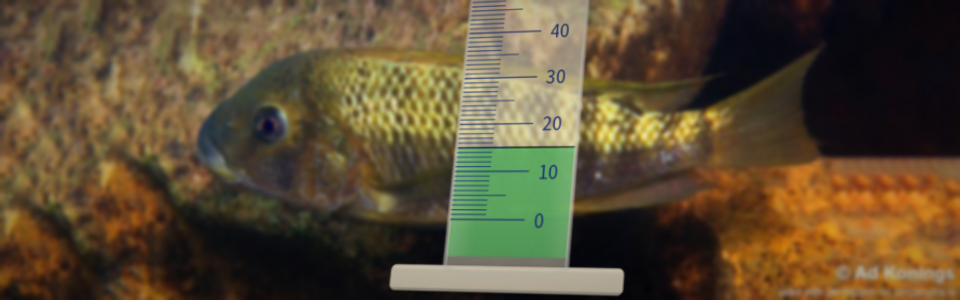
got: 15 mL
